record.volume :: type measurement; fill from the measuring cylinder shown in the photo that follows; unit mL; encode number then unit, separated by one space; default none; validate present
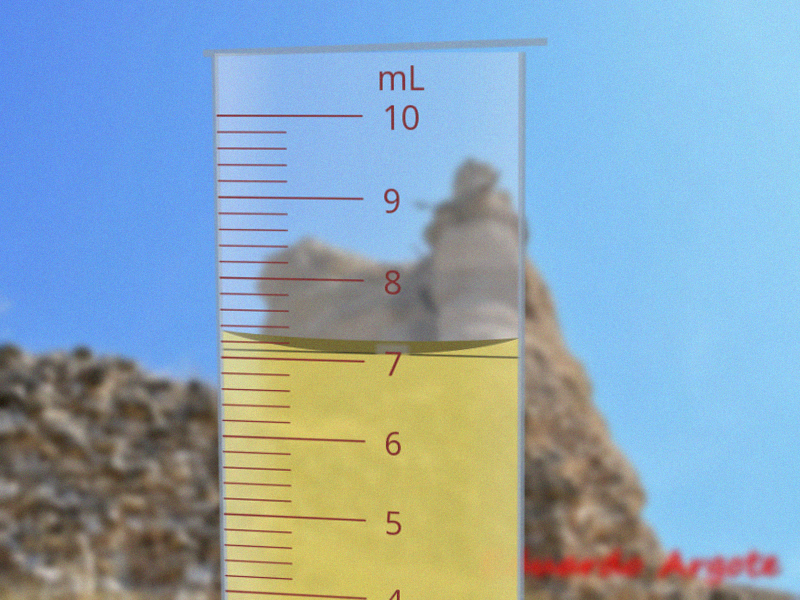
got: 7.1 mL
